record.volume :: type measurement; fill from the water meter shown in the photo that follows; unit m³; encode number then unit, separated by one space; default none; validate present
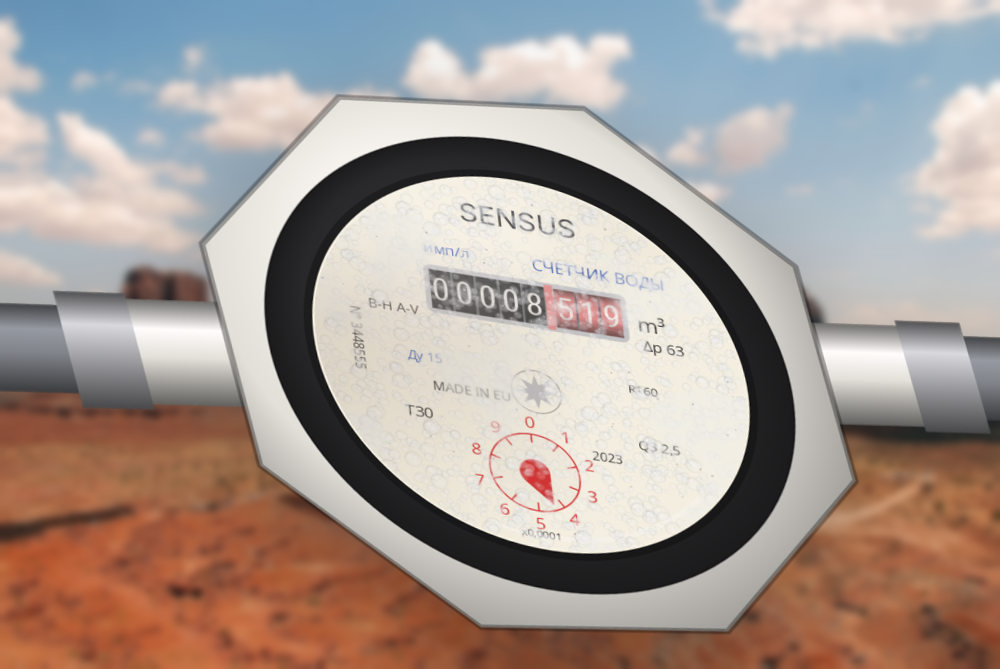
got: 8.5194 m³
